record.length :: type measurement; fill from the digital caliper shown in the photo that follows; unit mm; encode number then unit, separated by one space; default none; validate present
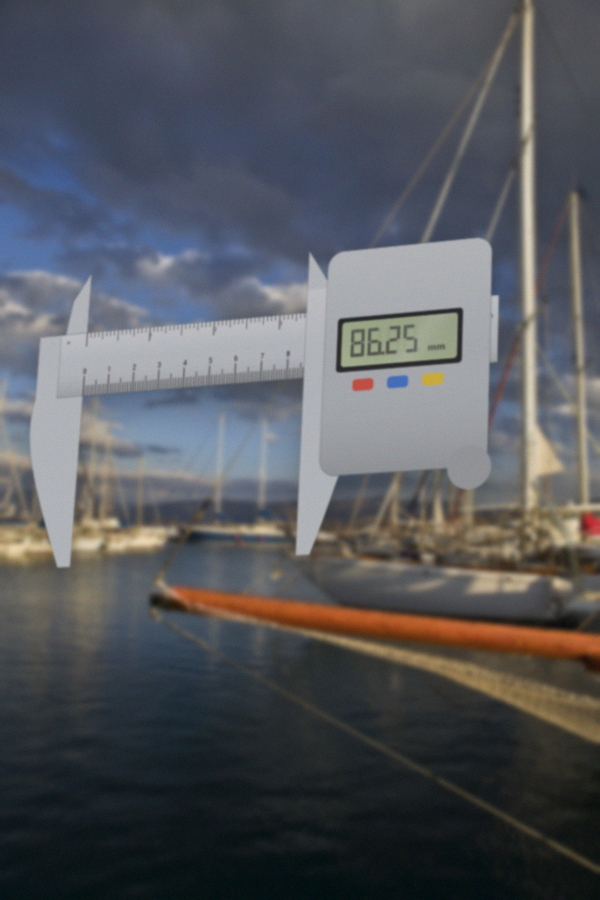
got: 86.25 mm
